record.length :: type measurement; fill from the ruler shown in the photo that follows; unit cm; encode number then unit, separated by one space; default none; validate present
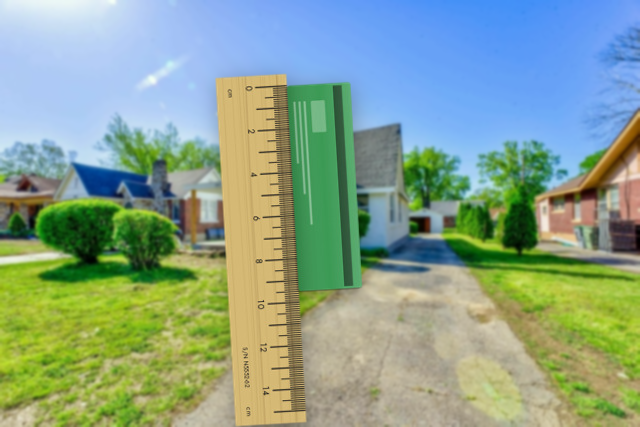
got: 9.5 cm
